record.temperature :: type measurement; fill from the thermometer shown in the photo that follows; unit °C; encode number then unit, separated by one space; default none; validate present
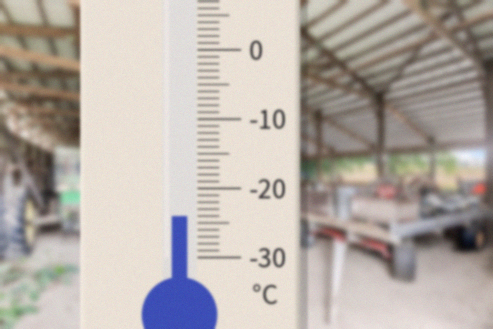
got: -24 °C
